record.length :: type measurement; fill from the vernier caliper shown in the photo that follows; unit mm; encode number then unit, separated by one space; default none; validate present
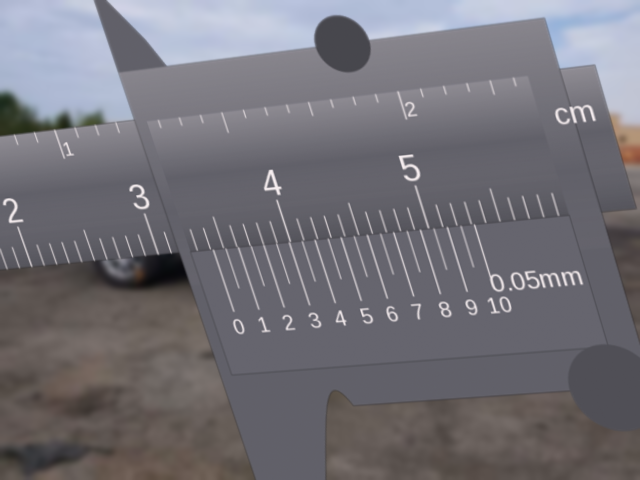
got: 34.2 mm
